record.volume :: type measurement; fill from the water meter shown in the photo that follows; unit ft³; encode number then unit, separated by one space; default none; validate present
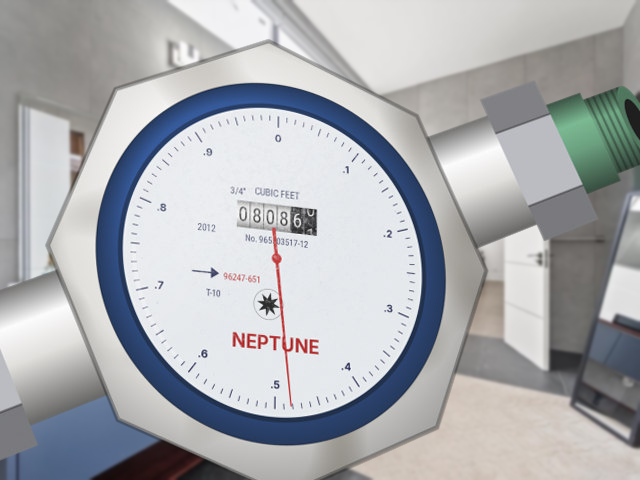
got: 80860.48 ft³
